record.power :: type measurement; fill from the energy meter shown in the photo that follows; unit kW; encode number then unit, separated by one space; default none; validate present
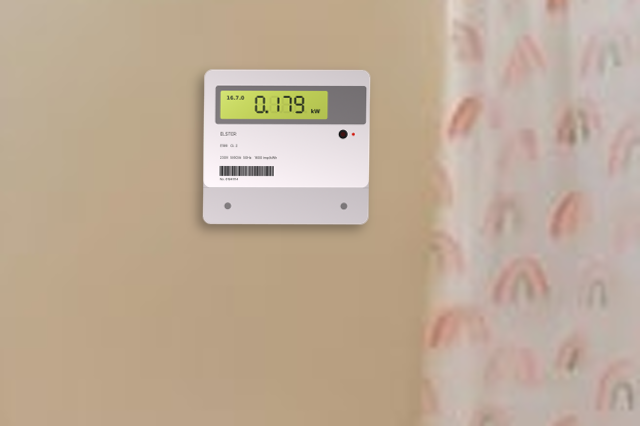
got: 0.179 kW
